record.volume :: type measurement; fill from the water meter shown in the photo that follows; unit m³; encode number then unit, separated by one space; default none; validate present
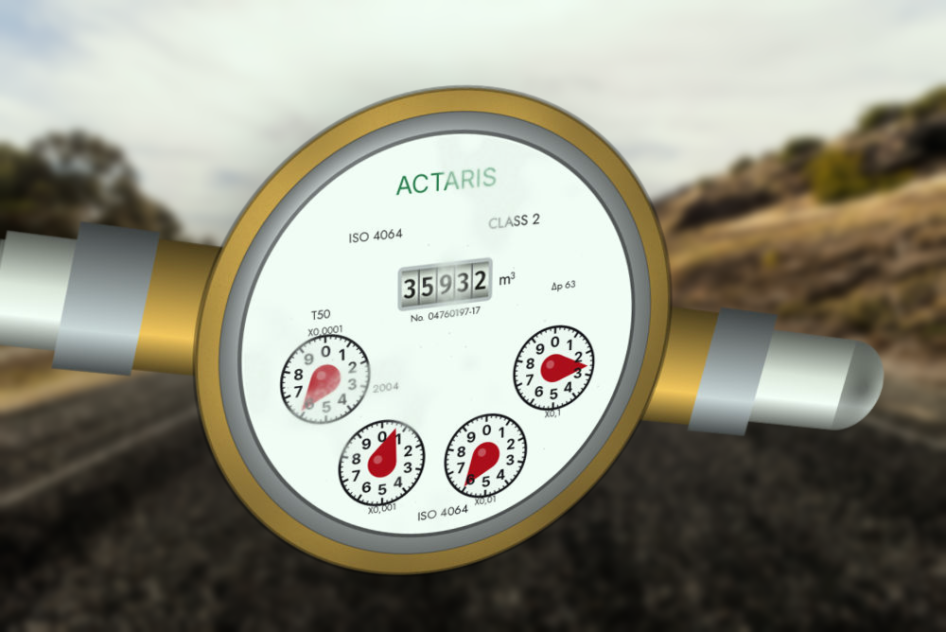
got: 35932.2606 m³
